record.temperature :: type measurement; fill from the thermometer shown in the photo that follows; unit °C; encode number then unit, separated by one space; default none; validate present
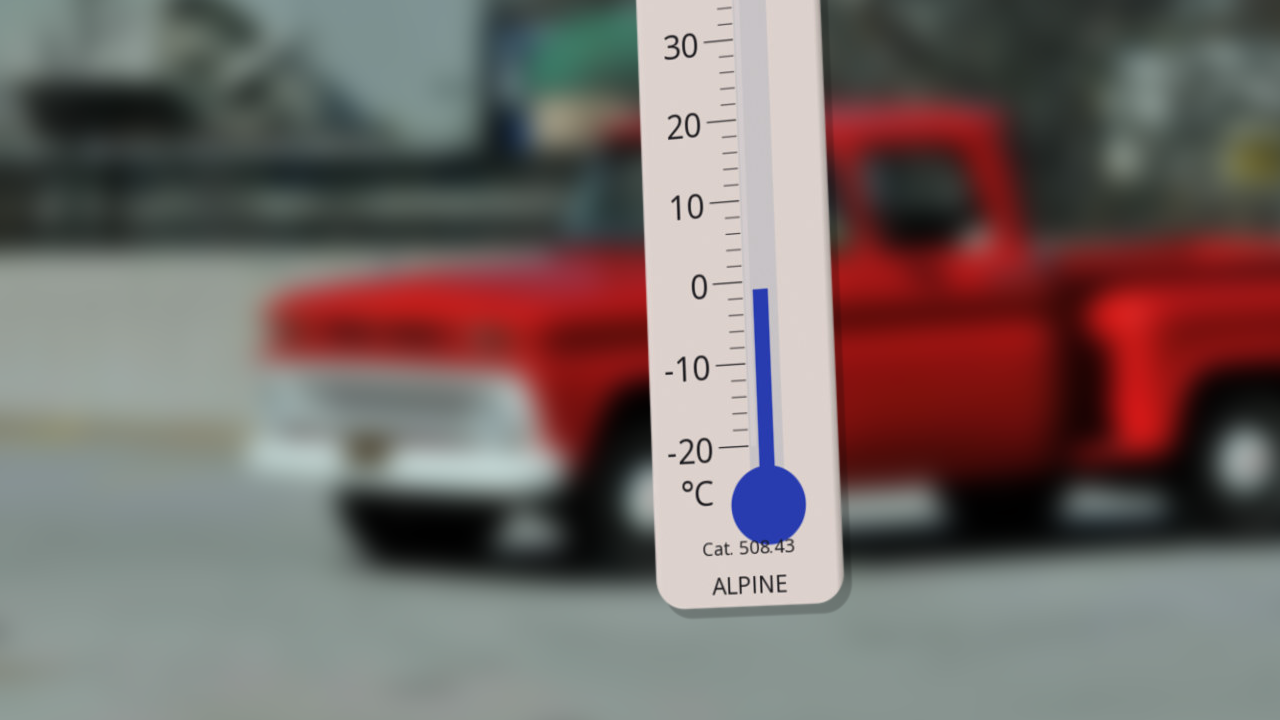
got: -1 °C
